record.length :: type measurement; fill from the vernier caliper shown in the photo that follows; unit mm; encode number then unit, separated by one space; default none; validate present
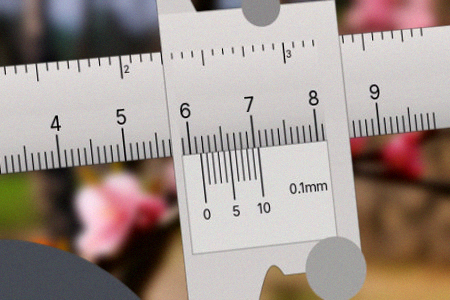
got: 61.6 mm
